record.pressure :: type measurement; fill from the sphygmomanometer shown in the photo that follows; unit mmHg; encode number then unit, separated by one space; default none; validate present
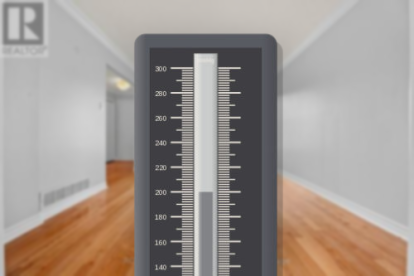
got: 200 mmHg
